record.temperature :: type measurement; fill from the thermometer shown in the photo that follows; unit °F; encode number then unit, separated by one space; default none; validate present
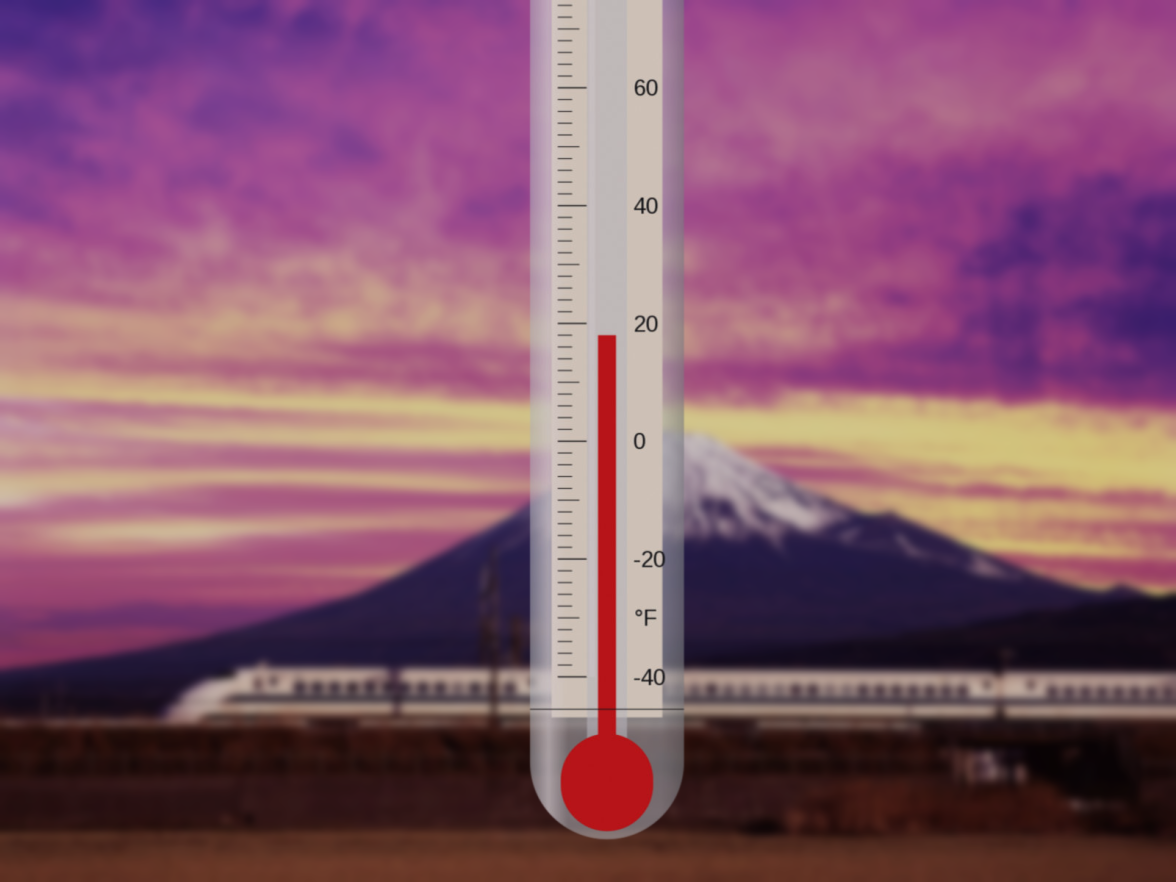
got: 18 °F
